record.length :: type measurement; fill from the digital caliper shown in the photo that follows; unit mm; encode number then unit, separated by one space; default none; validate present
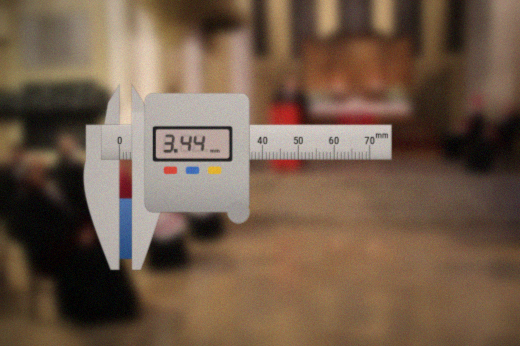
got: 3.44 mm
